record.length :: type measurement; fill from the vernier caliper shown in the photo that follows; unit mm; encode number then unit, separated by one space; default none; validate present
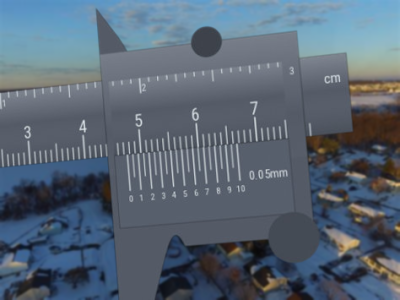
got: 47.6 mm
